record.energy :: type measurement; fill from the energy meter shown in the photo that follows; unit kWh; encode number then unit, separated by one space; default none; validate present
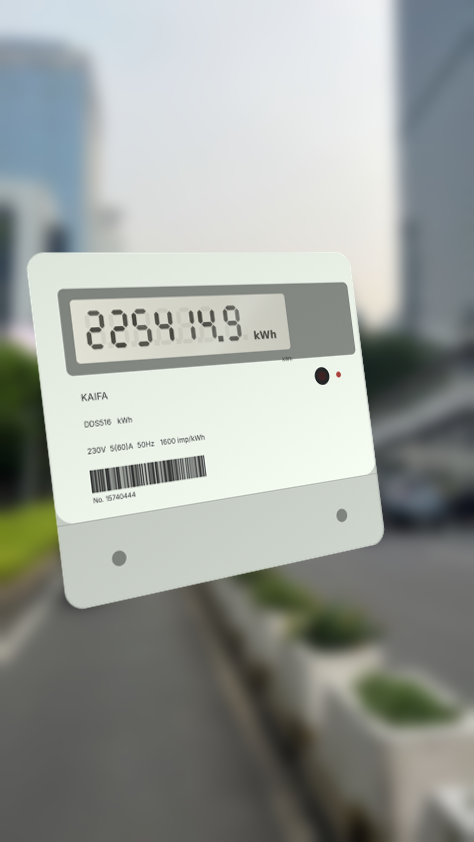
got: 225414.9 kWh
